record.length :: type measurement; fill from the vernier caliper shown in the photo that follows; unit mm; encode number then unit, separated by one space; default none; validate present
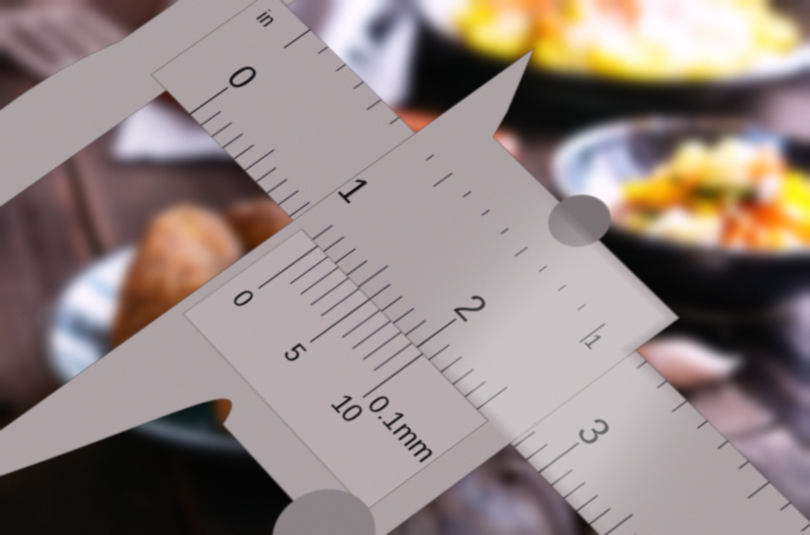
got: 11.5 mm
